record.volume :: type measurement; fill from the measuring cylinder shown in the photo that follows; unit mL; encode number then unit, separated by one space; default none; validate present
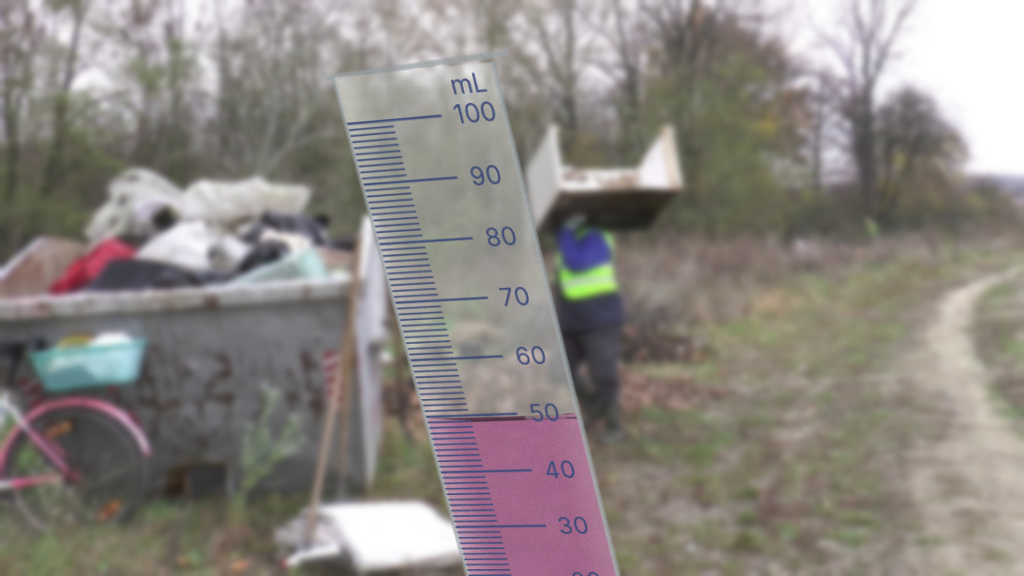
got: 49 mL
